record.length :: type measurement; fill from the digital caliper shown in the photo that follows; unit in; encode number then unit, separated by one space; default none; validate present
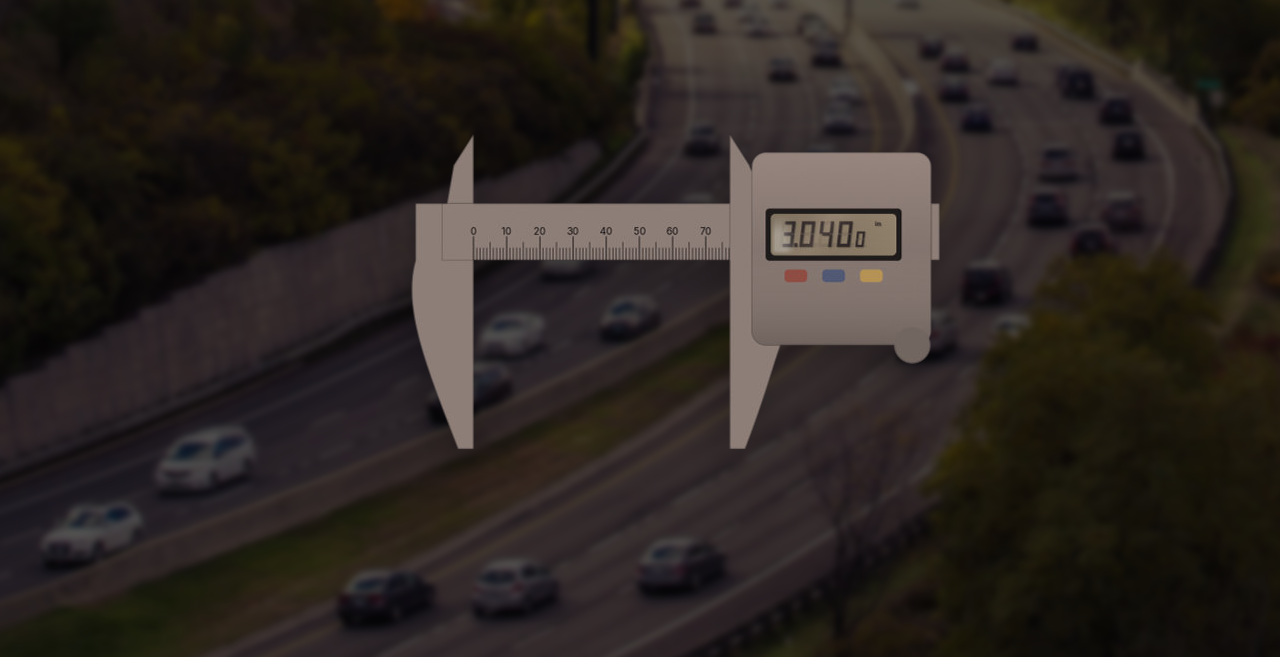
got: 3.0400 in
